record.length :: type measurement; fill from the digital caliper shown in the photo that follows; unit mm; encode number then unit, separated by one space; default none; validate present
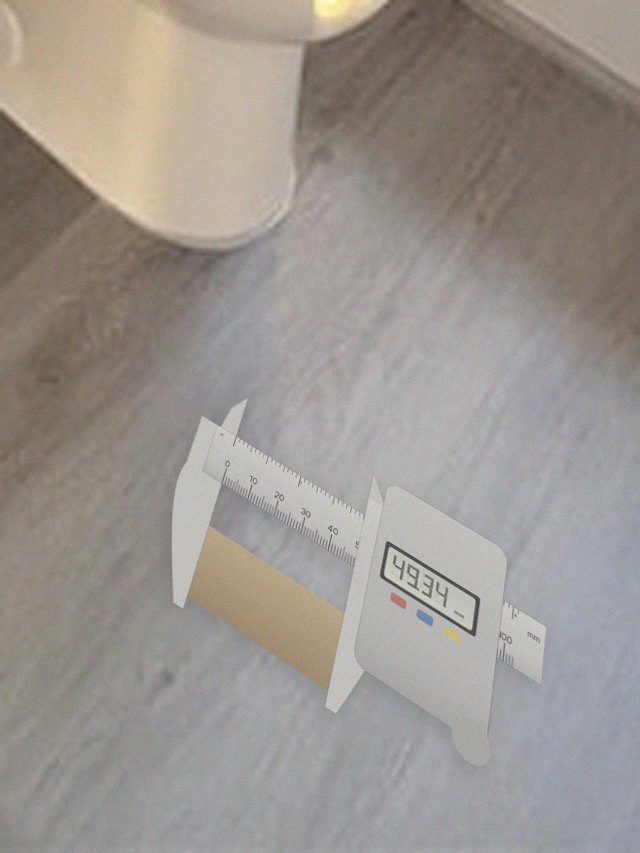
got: 49.34 mm
